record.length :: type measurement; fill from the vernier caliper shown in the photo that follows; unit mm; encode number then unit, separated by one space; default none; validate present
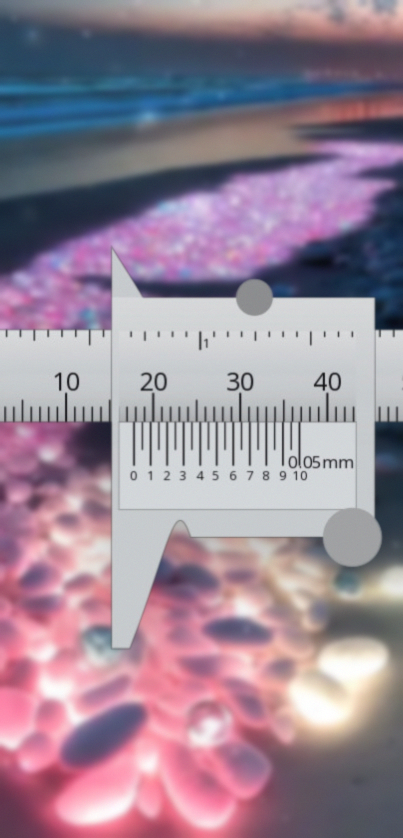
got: 17.8 mm
